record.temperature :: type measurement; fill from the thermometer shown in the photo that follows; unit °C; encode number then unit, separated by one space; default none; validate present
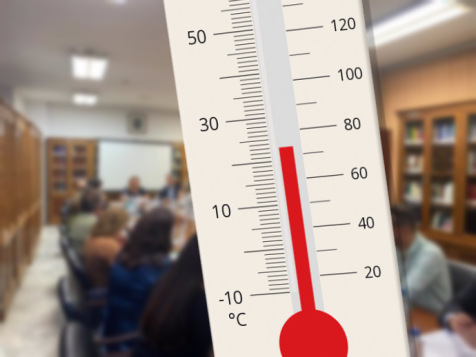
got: 23 °C
